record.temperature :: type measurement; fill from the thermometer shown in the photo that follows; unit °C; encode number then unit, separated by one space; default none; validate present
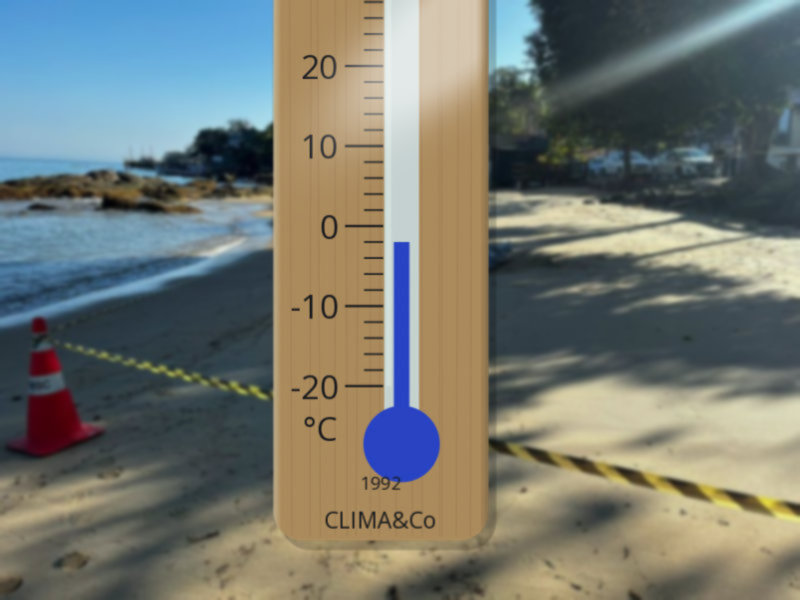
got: -2 °C
